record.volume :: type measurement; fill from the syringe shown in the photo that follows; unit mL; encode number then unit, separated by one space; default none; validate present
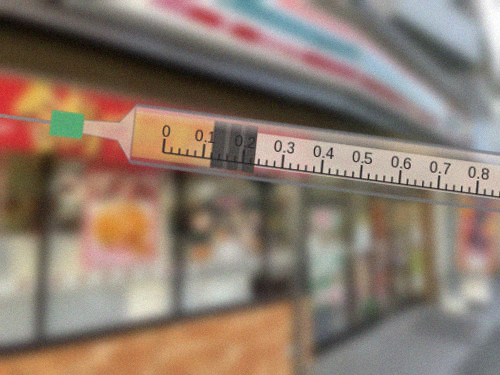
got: 0.12 mL
